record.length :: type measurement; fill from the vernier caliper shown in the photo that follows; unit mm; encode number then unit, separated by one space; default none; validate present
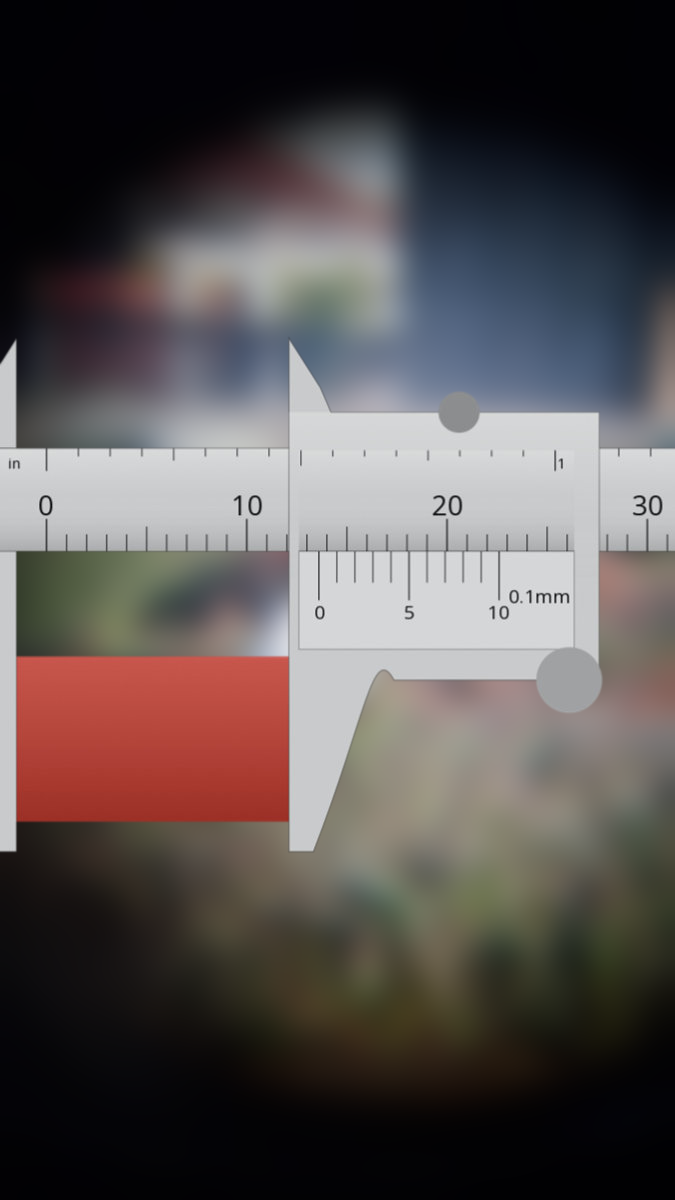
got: 13.6 mm
